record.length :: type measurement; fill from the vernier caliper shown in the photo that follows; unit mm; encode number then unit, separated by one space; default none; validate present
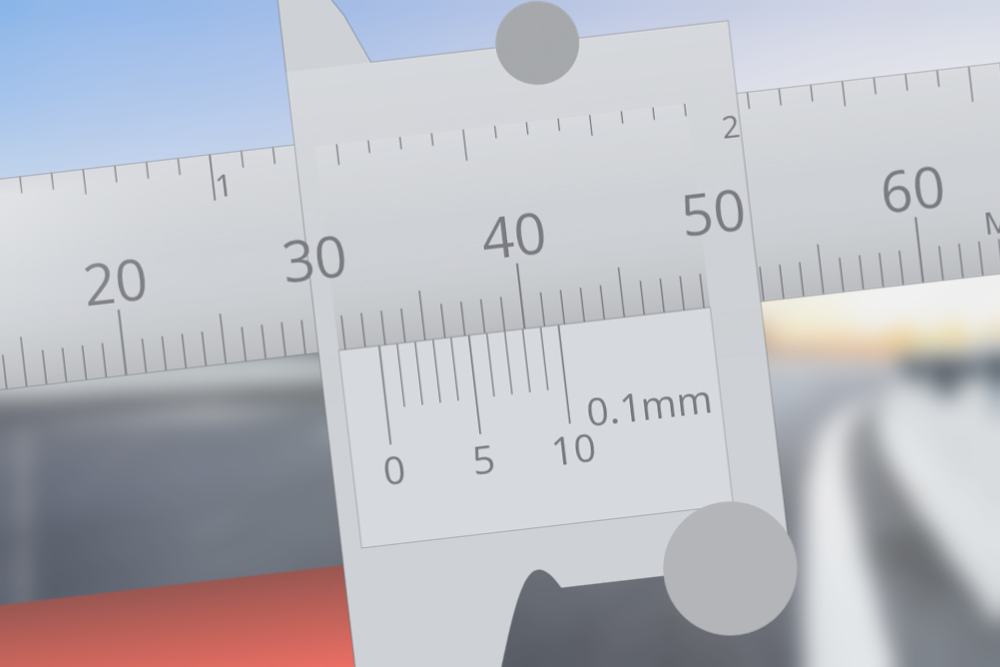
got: 32.7 mm
